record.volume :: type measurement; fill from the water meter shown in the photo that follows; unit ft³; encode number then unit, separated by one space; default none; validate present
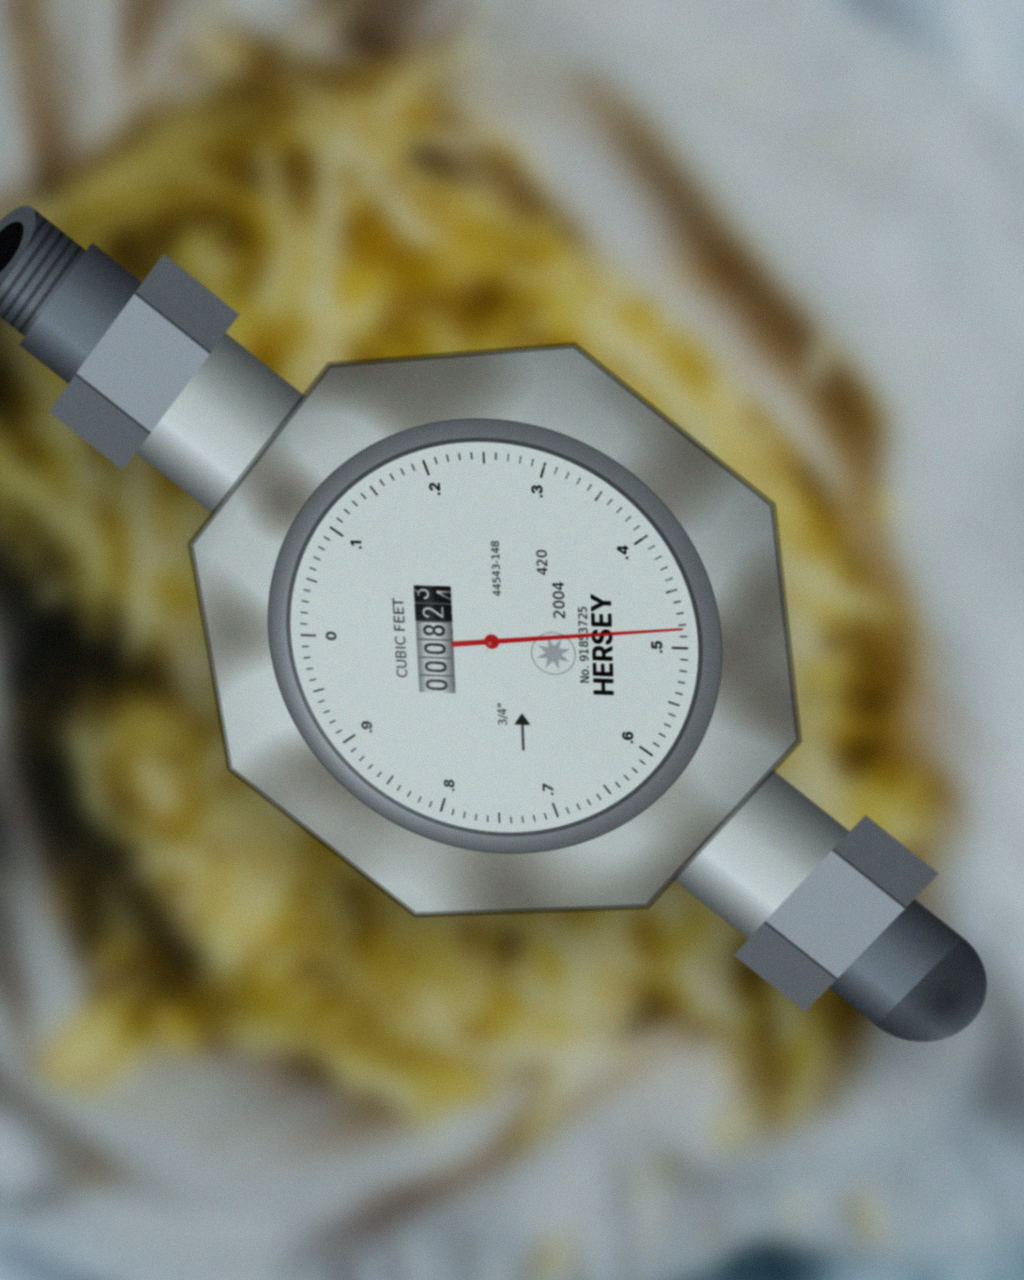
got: 823.48 ft³
